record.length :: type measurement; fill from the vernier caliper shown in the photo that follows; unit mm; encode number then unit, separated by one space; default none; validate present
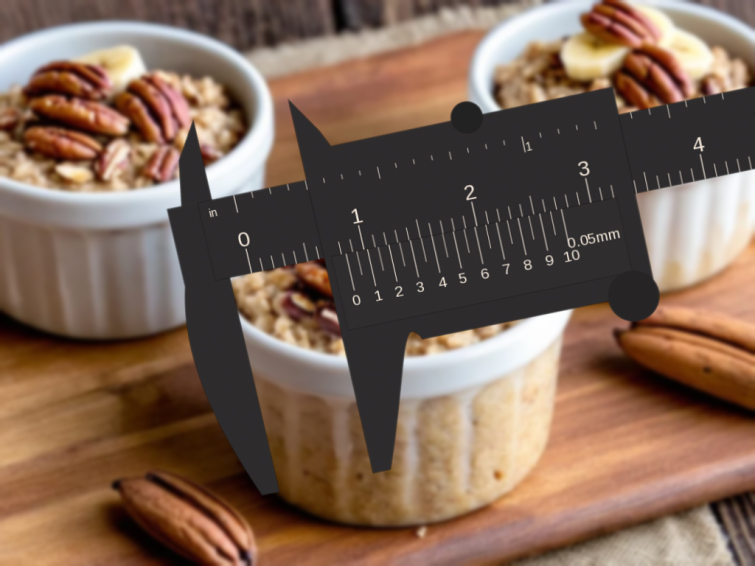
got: 8.4 mm
